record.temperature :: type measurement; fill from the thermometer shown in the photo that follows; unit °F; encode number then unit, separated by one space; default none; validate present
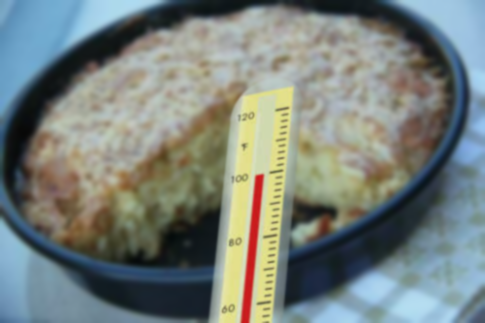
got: 100 °F
